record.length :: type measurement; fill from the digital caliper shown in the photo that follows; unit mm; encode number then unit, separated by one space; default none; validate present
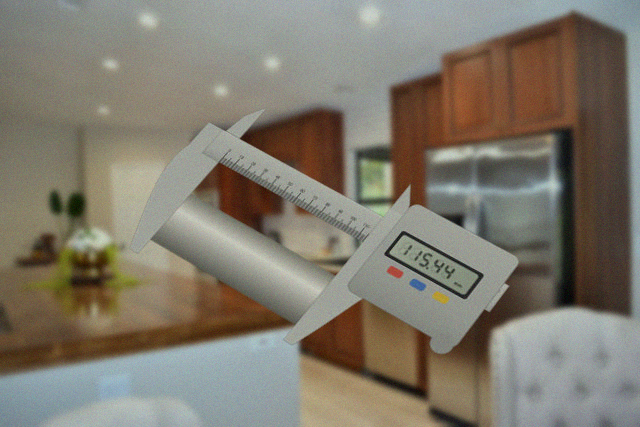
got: 115.44 mm
